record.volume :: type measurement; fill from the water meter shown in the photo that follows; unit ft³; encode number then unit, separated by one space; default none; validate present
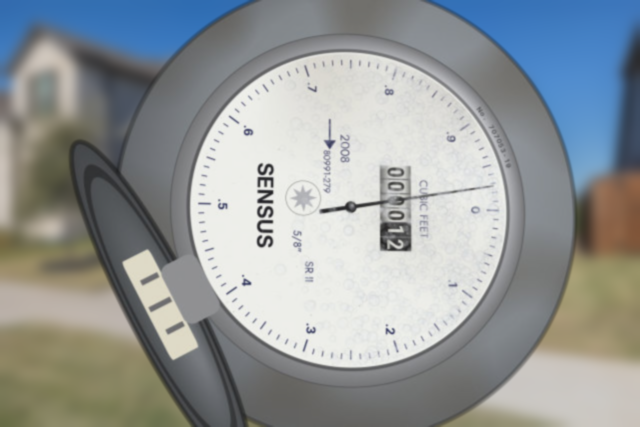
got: 11.97 ft³
